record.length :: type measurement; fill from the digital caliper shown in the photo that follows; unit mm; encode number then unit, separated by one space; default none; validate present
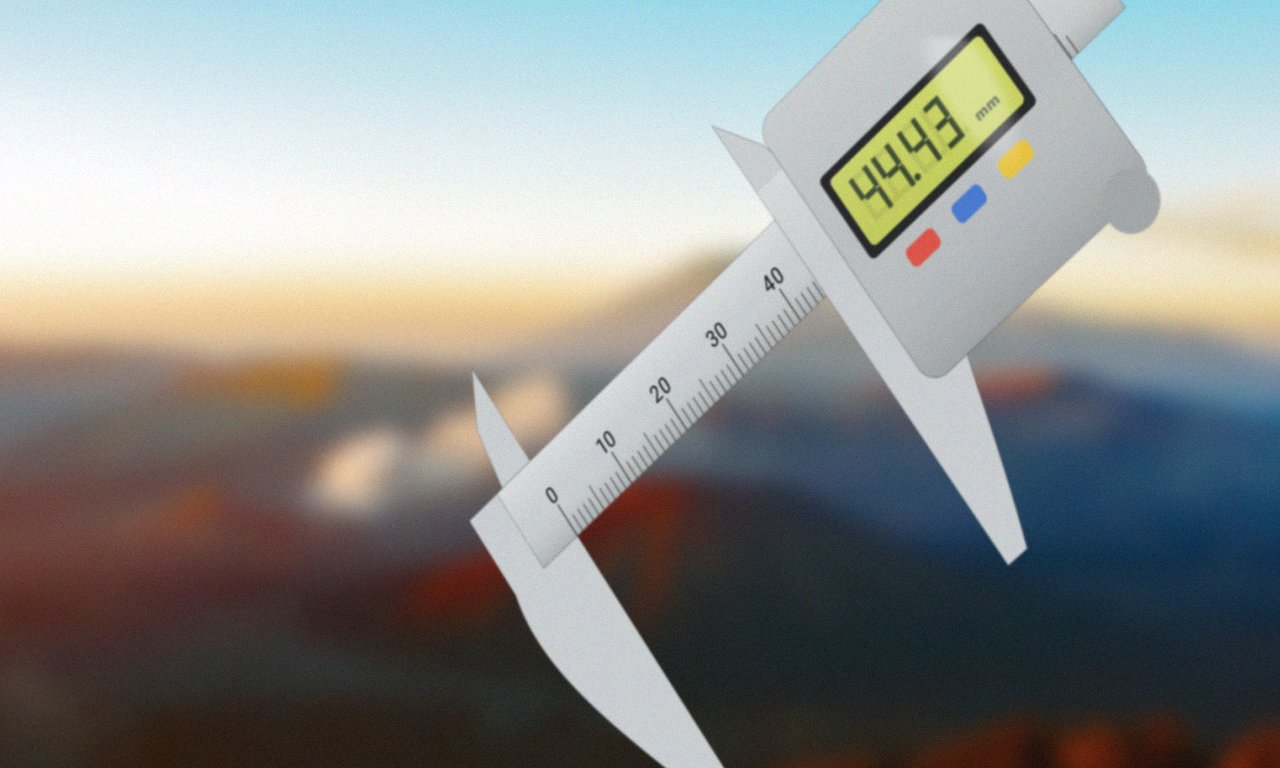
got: 44.43 mm
